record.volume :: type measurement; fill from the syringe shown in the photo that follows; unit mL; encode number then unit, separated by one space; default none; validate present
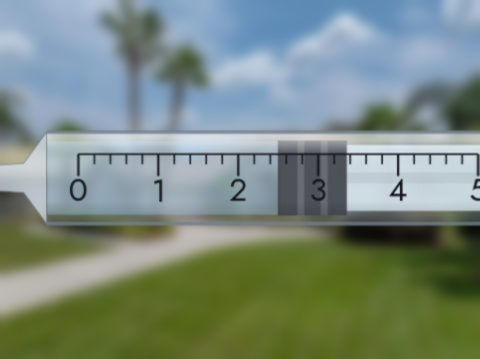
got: 2.5 mL
